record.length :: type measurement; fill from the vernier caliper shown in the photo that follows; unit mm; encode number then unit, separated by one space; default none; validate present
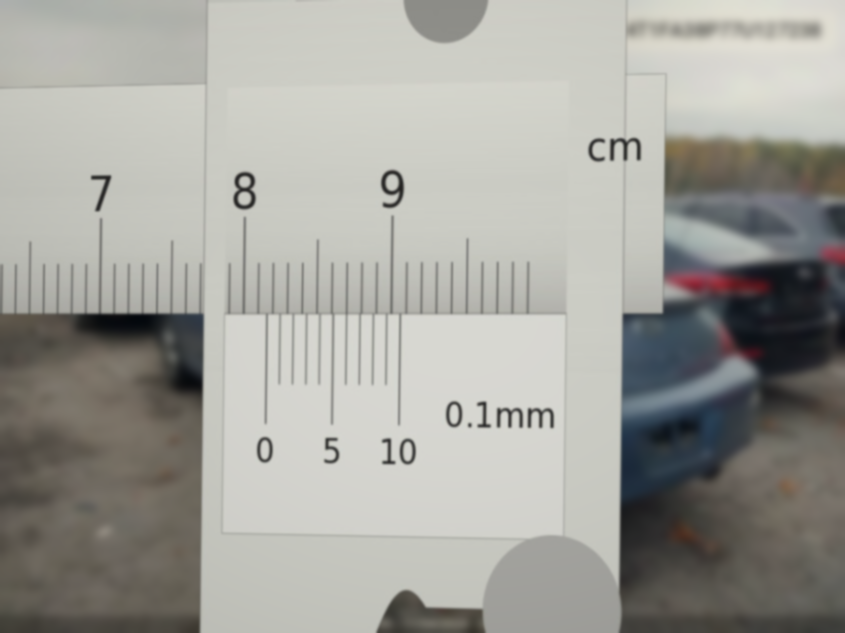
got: 81.6 mm
